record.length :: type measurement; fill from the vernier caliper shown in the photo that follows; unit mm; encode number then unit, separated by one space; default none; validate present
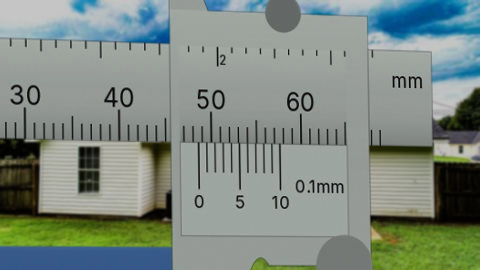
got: 48.6 mm
